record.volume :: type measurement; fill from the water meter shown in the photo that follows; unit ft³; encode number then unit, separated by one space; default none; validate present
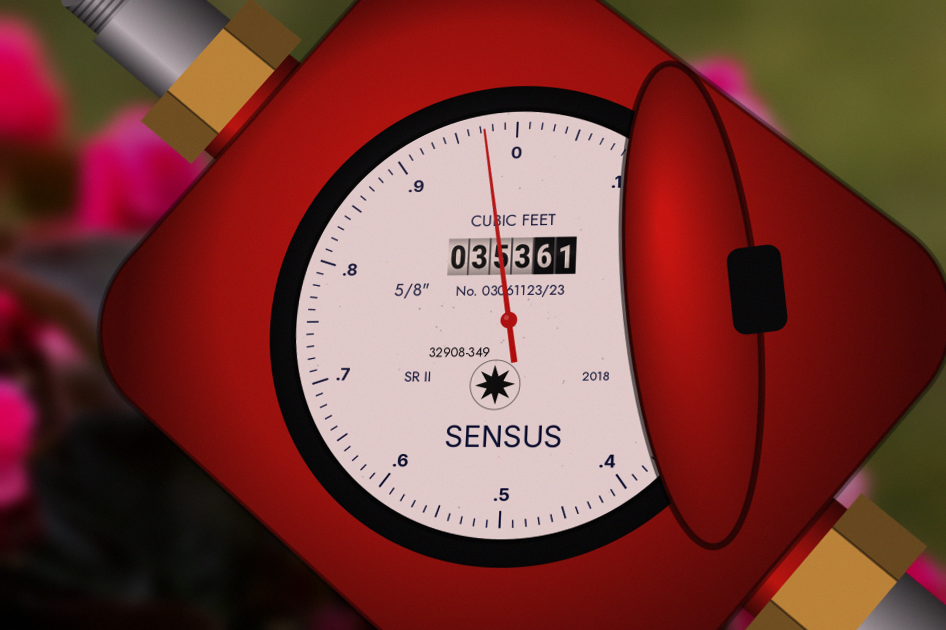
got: 35360.97 ft³
